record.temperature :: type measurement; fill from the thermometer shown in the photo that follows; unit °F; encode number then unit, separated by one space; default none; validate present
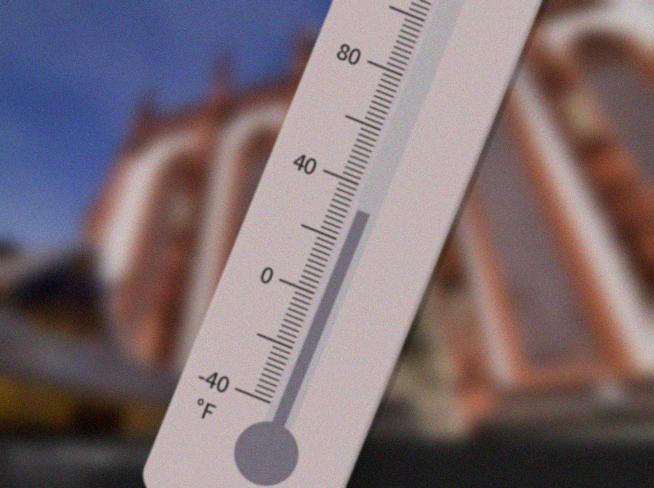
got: 32 °F
